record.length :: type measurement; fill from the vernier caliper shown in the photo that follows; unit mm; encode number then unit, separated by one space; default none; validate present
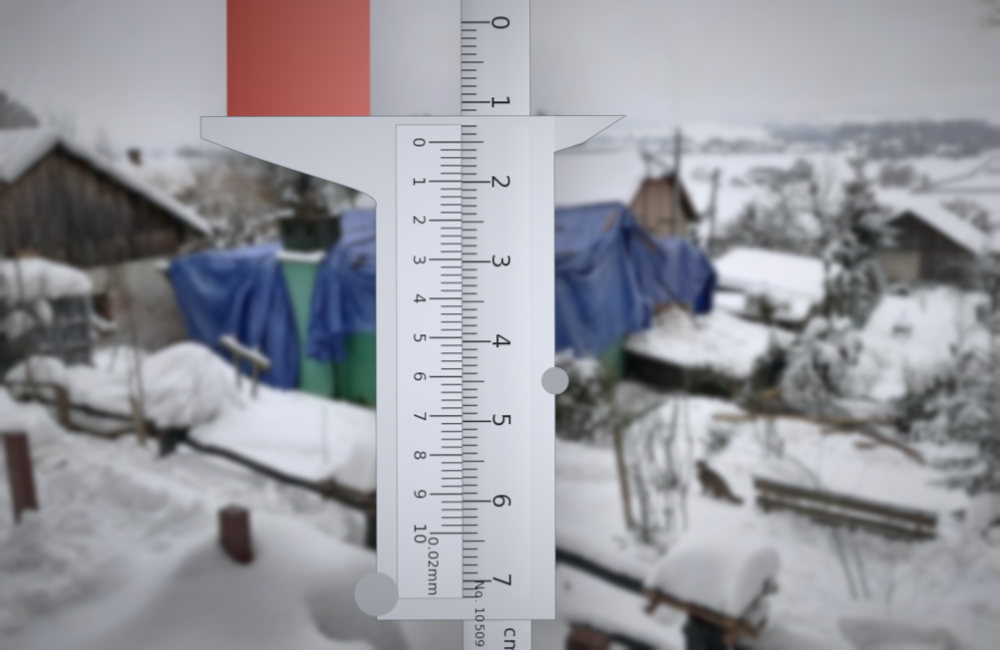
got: 15.0 mm
